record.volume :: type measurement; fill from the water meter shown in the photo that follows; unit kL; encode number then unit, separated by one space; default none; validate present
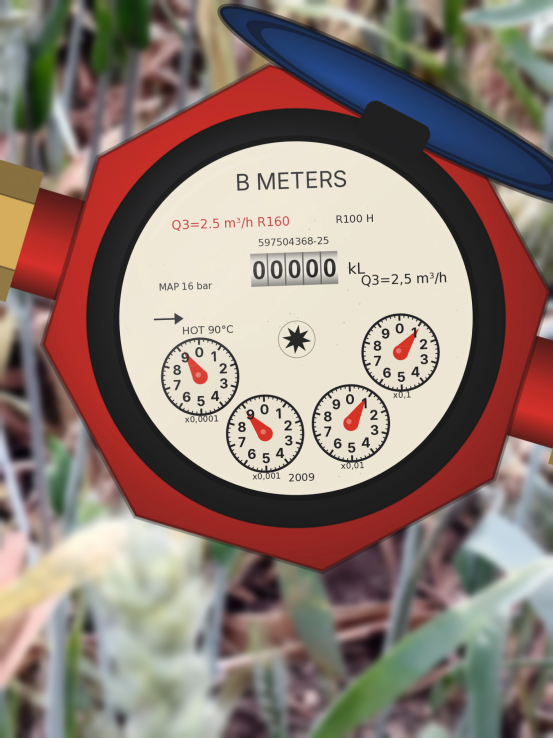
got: 0.1089 kL
